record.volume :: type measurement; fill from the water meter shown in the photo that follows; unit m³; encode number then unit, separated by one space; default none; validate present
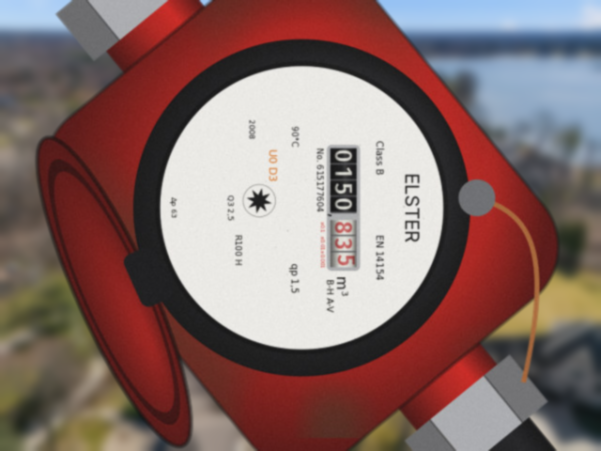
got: 150.835 m³
